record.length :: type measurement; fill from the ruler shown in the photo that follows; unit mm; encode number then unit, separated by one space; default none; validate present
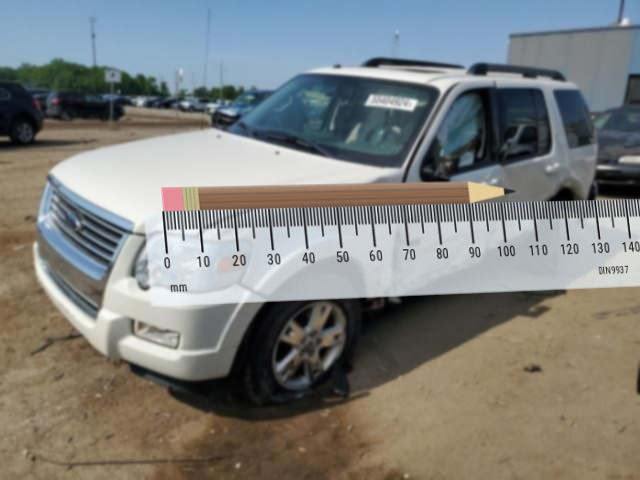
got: 105 mm
